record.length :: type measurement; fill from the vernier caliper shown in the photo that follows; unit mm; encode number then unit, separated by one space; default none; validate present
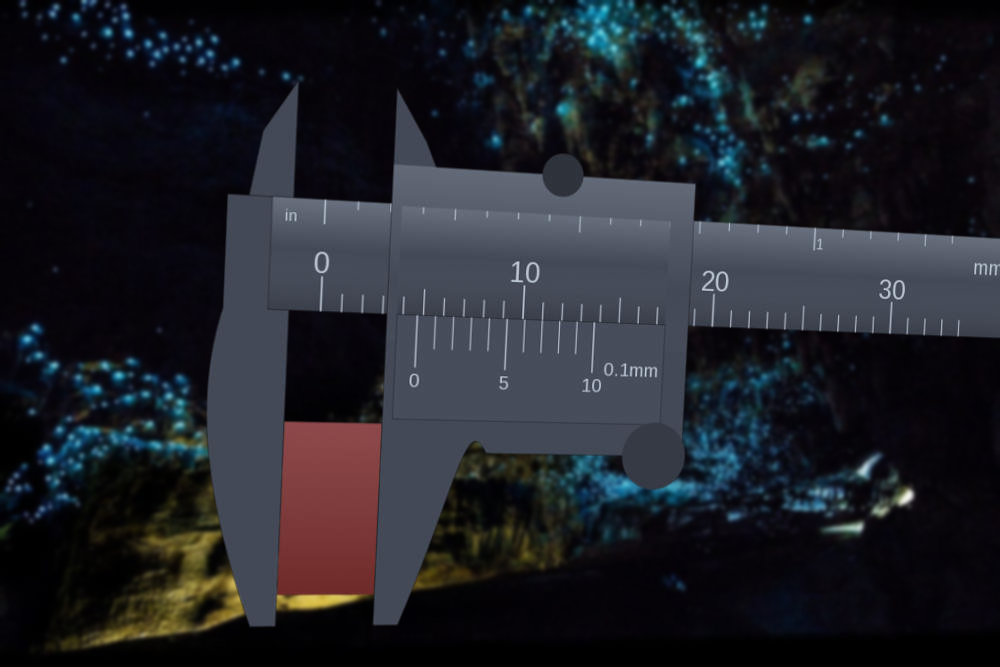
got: 4.7 mm
